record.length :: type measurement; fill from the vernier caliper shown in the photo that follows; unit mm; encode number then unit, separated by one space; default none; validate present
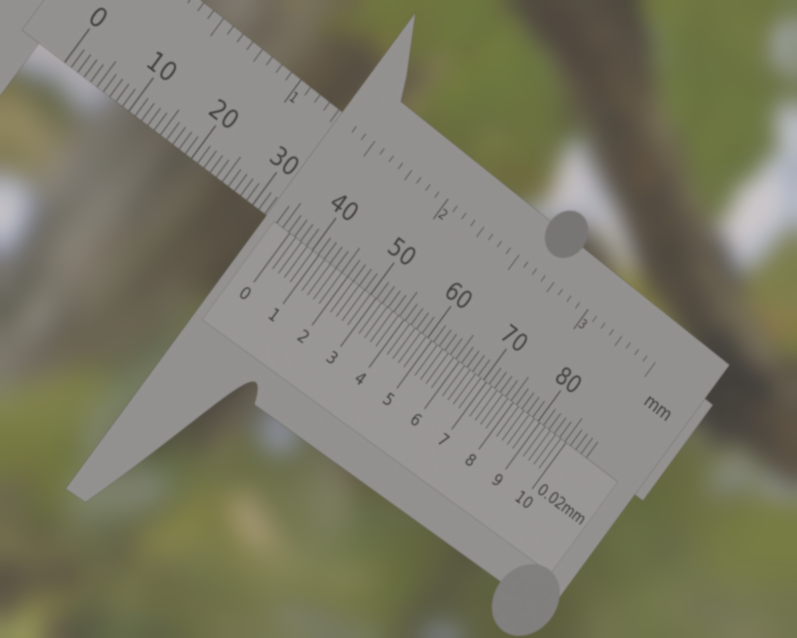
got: 36.2 mm
